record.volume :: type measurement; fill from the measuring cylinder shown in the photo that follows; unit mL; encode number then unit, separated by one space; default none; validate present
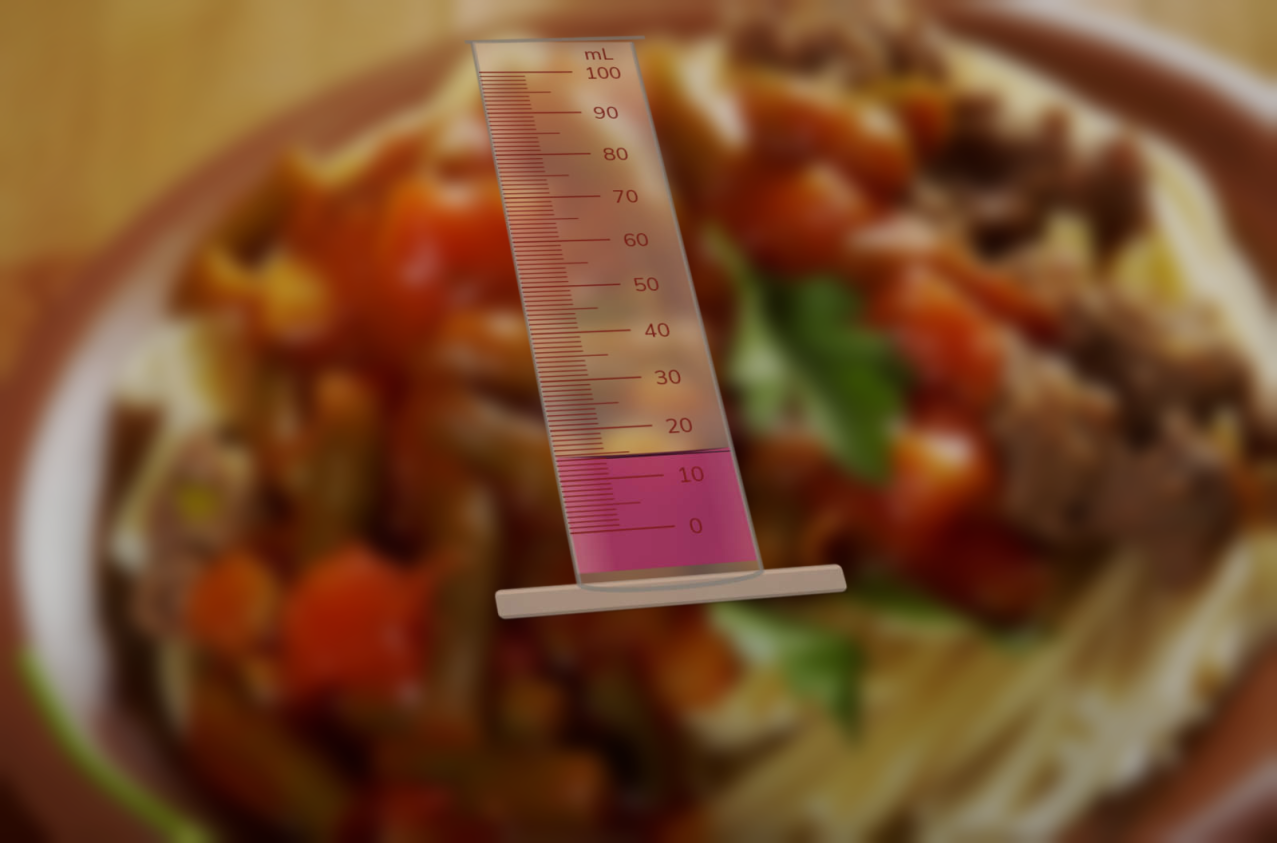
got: 14 mL
